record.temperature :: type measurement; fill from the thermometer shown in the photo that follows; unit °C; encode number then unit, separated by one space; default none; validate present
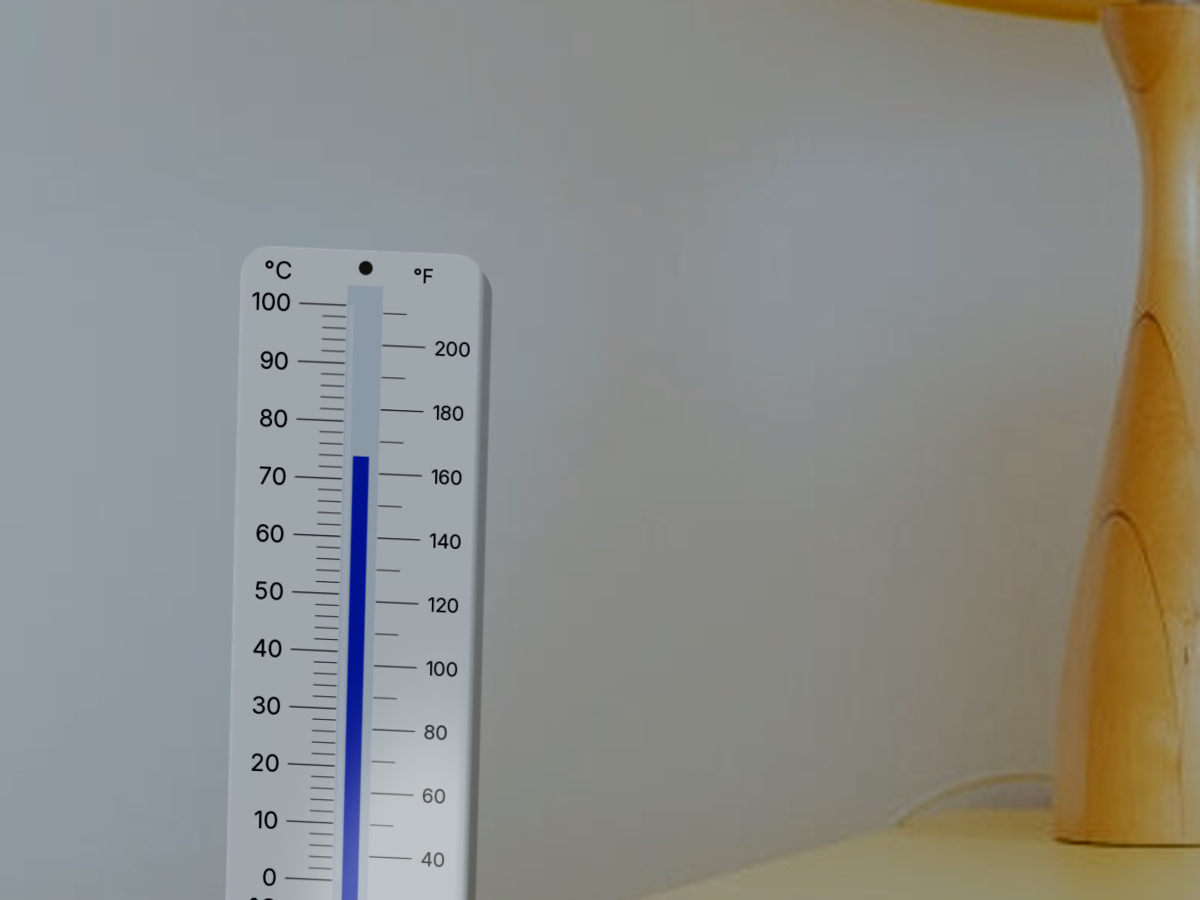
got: 74 °C
